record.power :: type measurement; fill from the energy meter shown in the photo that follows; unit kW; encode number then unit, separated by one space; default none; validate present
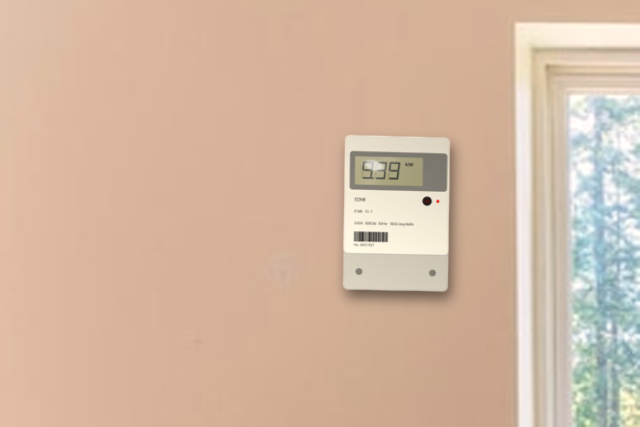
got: 9.39 kW
